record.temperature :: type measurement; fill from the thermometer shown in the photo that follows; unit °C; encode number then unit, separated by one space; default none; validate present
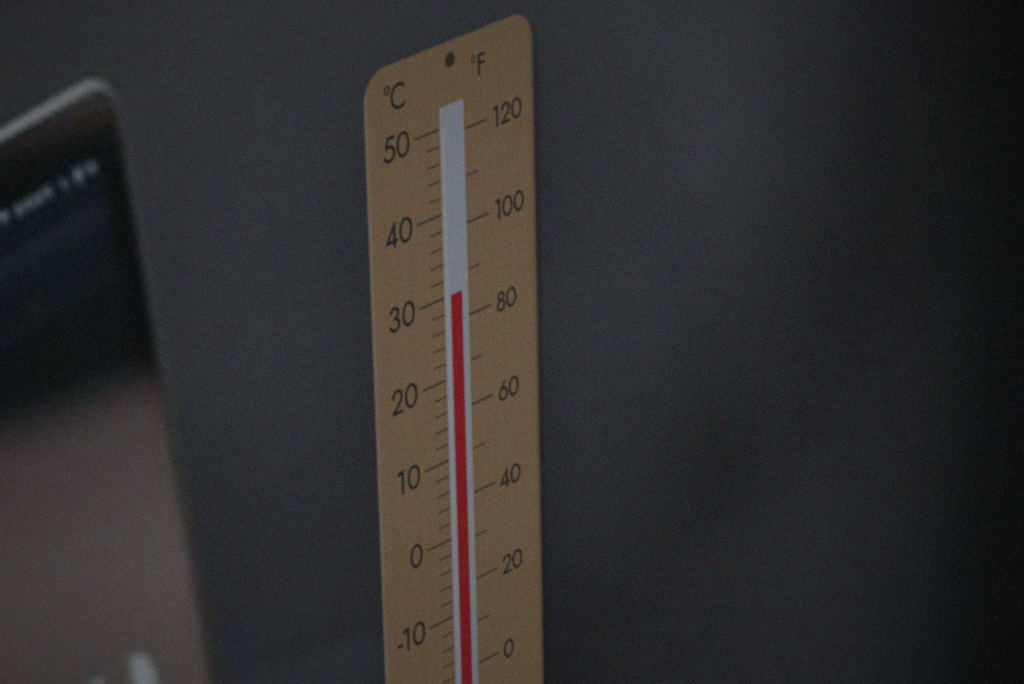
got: 30 °C
